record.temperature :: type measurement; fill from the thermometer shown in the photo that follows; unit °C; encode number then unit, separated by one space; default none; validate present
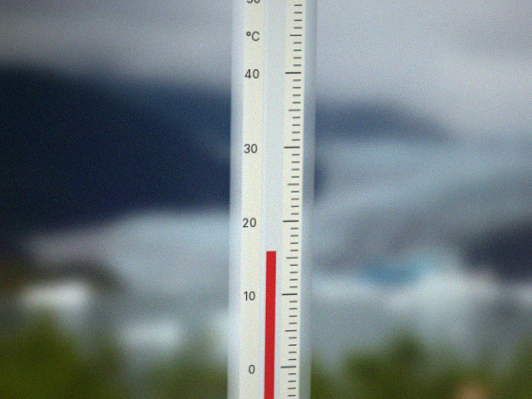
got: 16 °C
